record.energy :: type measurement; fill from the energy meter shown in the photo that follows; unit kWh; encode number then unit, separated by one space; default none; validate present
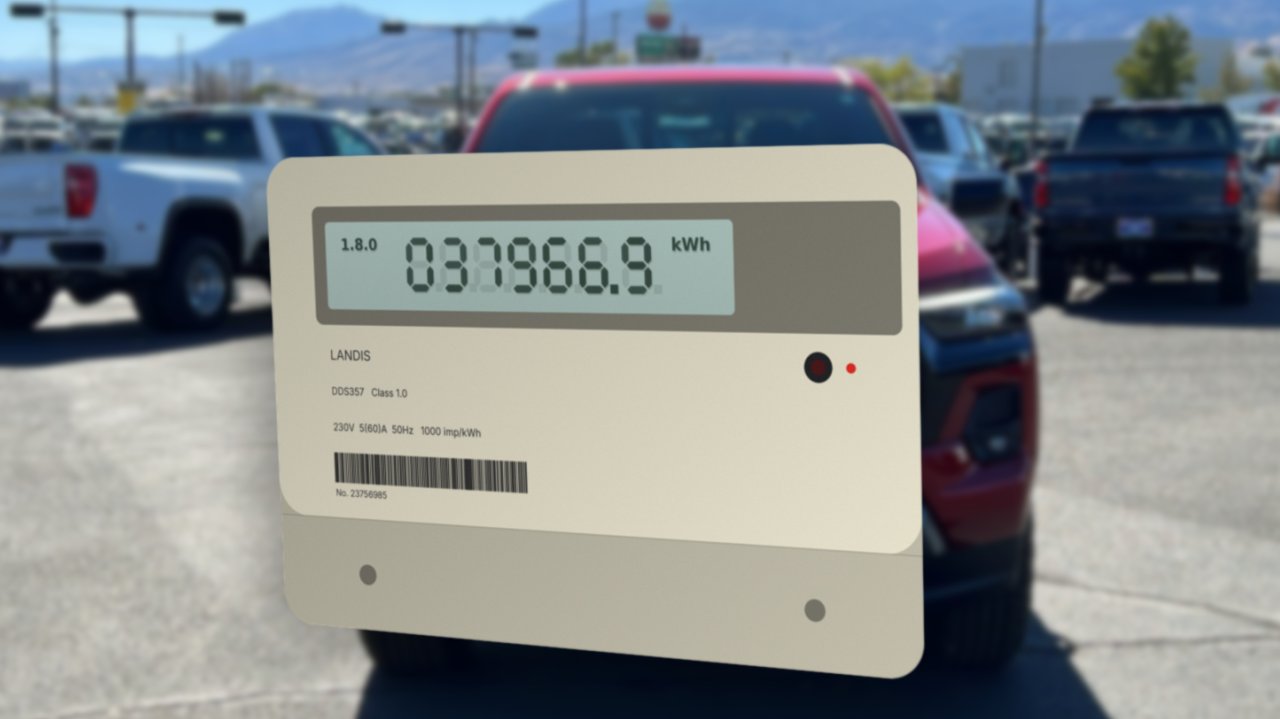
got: 37966.9 kWh
